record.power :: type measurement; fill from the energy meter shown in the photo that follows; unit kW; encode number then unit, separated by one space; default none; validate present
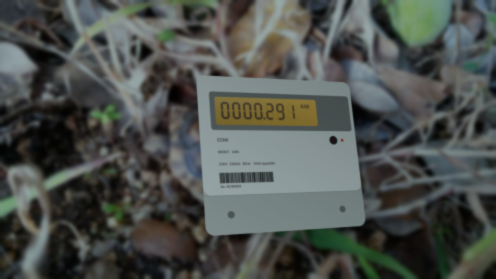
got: 0.291 kW
